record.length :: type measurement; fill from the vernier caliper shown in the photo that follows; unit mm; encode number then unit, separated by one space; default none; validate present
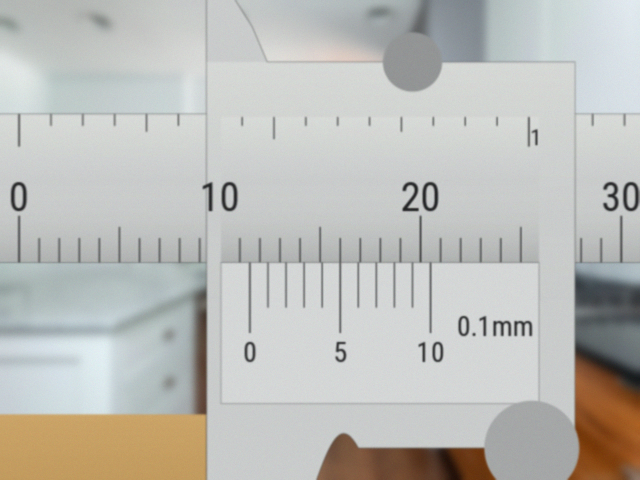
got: 11.5 mm
